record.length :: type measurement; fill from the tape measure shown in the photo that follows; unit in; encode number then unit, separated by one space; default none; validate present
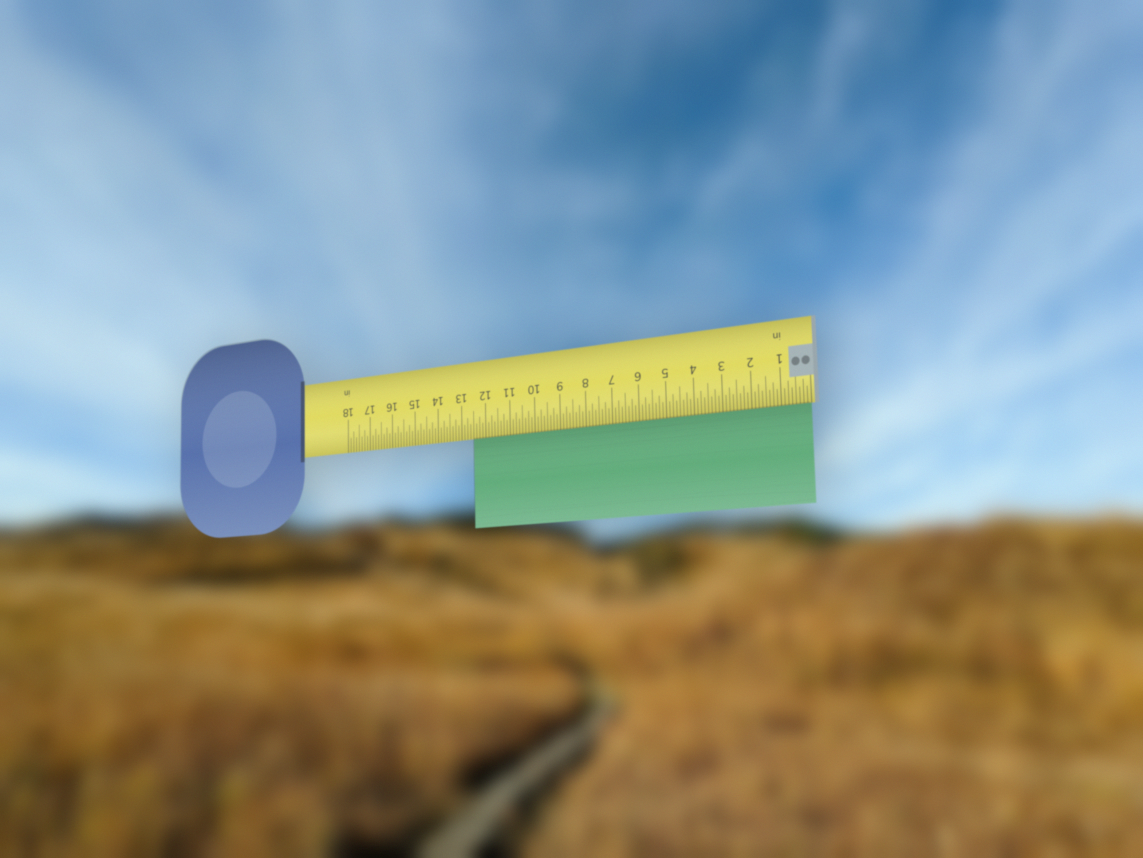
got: 12.5 in
